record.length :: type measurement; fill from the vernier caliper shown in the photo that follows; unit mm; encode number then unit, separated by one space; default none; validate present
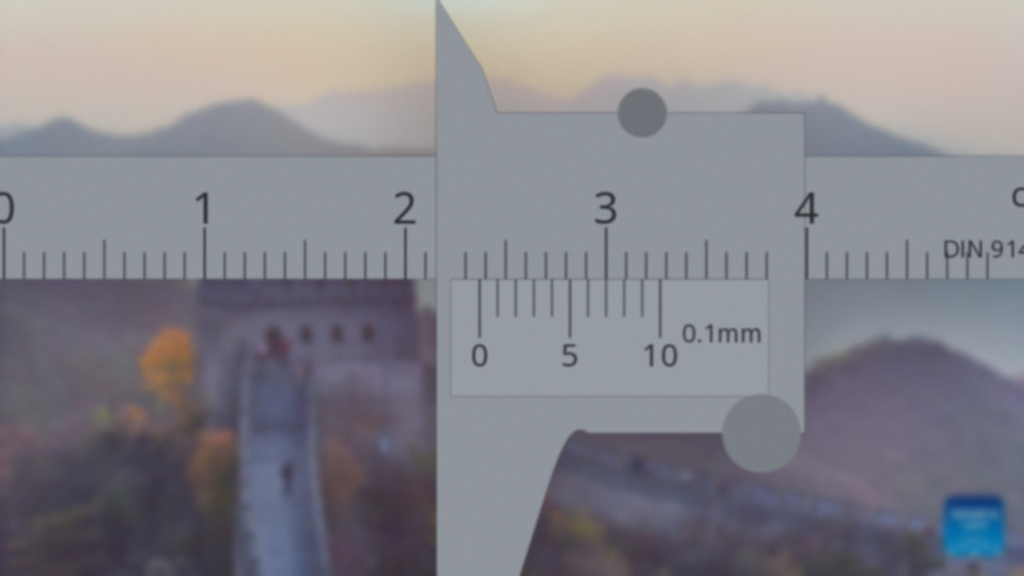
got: 23.7 mm
